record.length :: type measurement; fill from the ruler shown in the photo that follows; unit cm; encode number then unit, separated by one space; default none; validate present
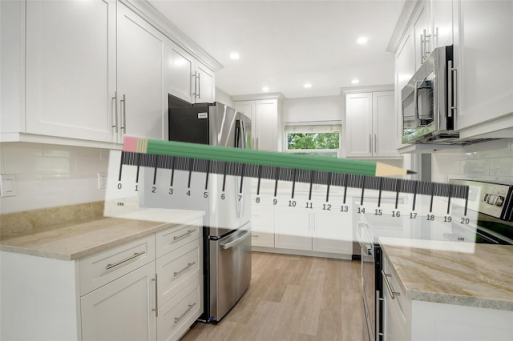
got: 17 cm
